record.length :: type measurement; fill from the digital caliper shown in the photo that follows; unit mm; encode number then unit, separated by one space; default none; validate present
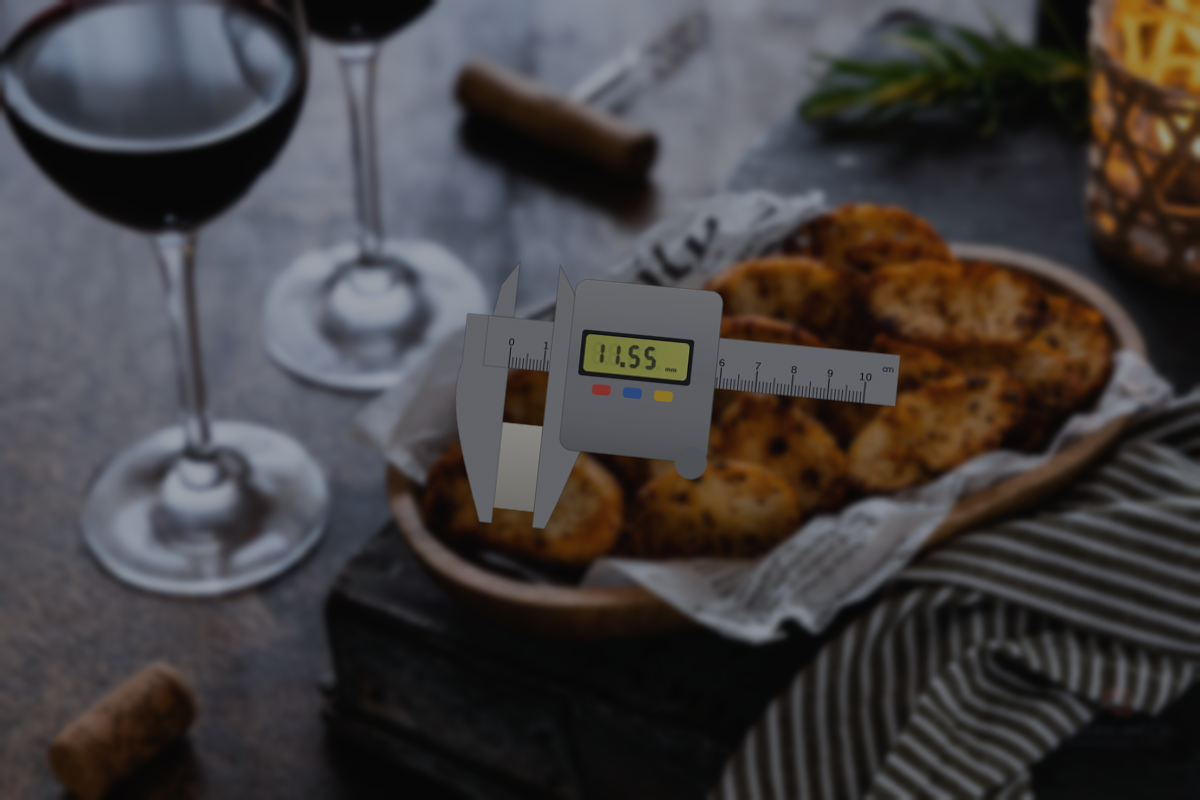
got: 11.55 mm
